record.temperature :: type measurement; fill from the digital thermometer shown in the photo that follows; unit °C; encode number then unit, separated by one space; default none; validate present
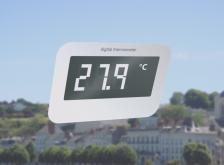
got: 27.9 °C
